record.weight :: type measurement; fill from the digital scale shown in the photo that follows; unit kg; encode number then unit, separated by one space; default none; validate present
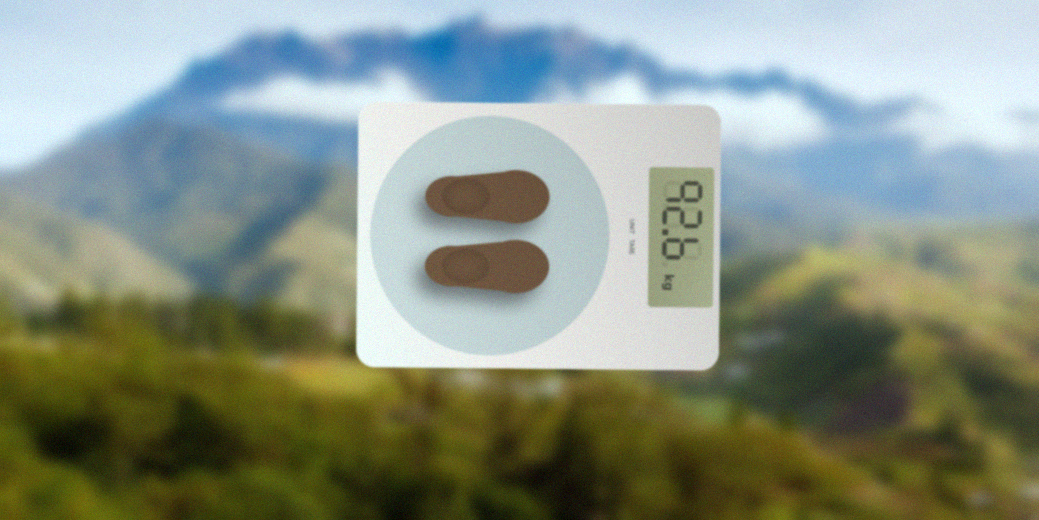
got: 92.6 kg
